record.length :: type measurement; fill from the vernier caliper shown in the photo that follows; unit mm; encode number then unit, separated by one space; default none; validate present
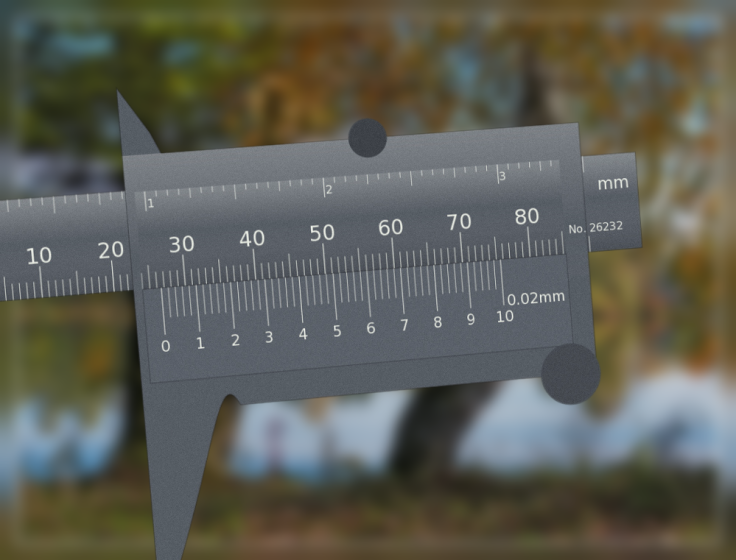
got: 26.6 mm
